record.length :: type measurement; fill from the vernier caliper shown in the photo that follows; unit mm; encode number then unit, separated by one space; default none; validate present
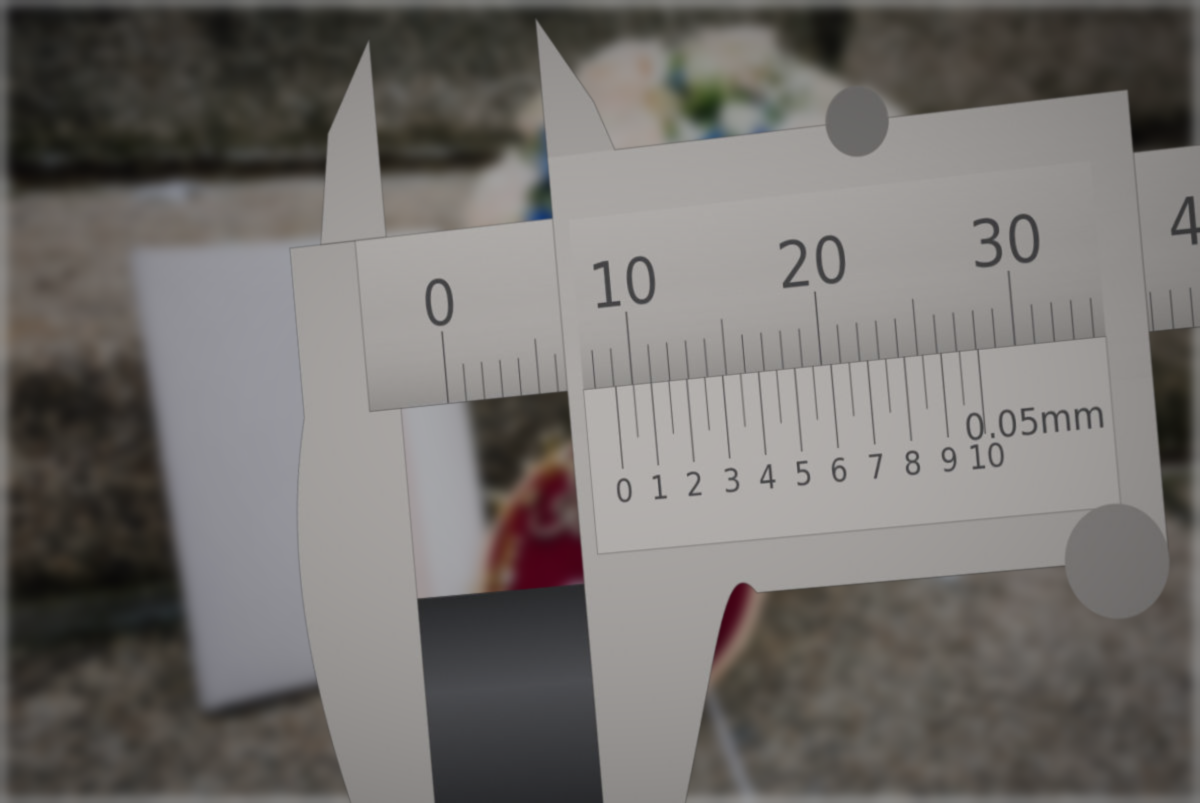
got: 9.1 mm
